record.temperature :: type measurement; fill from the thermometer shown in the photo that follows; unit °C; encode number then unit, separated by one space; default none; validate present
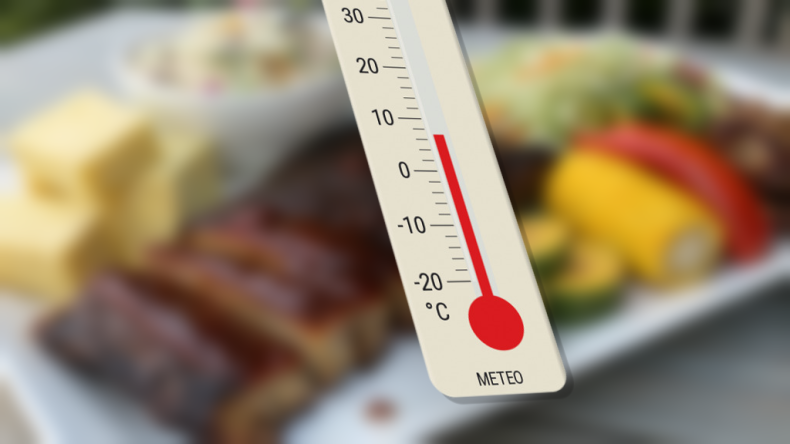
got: 7 °C
